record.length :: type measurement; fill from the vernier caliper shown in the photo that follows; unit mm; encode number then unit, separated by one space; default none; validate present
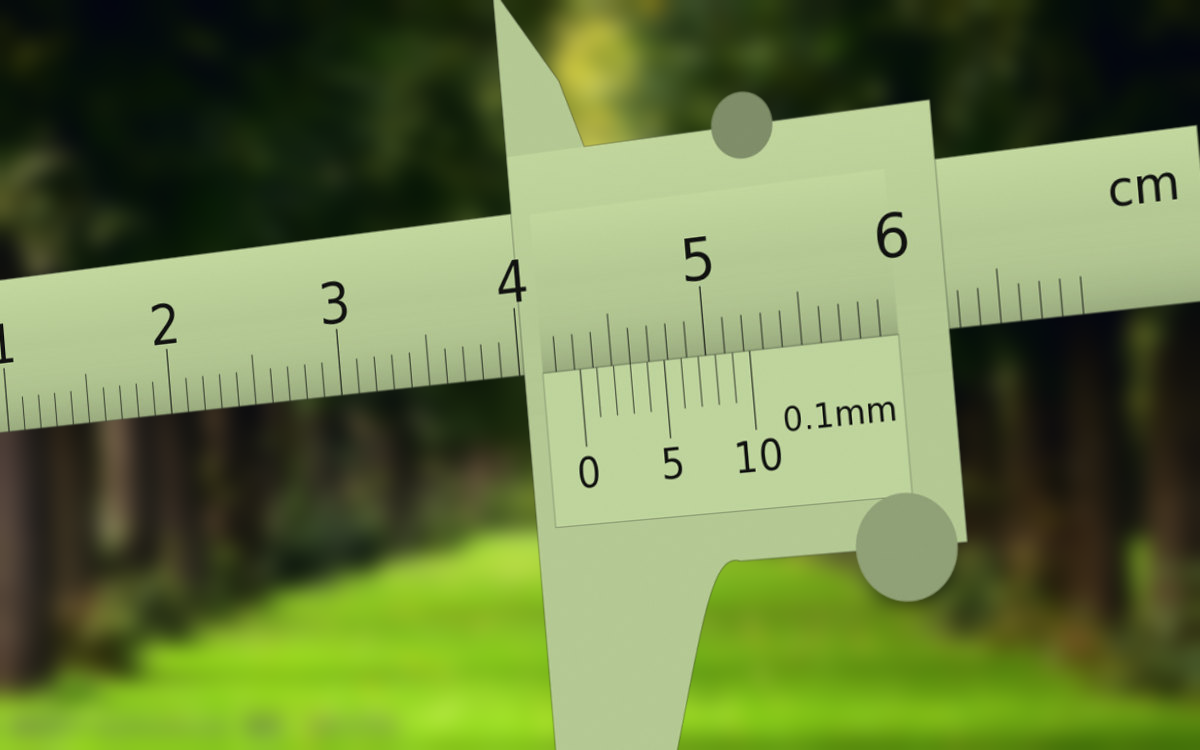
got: 43.3 mm
